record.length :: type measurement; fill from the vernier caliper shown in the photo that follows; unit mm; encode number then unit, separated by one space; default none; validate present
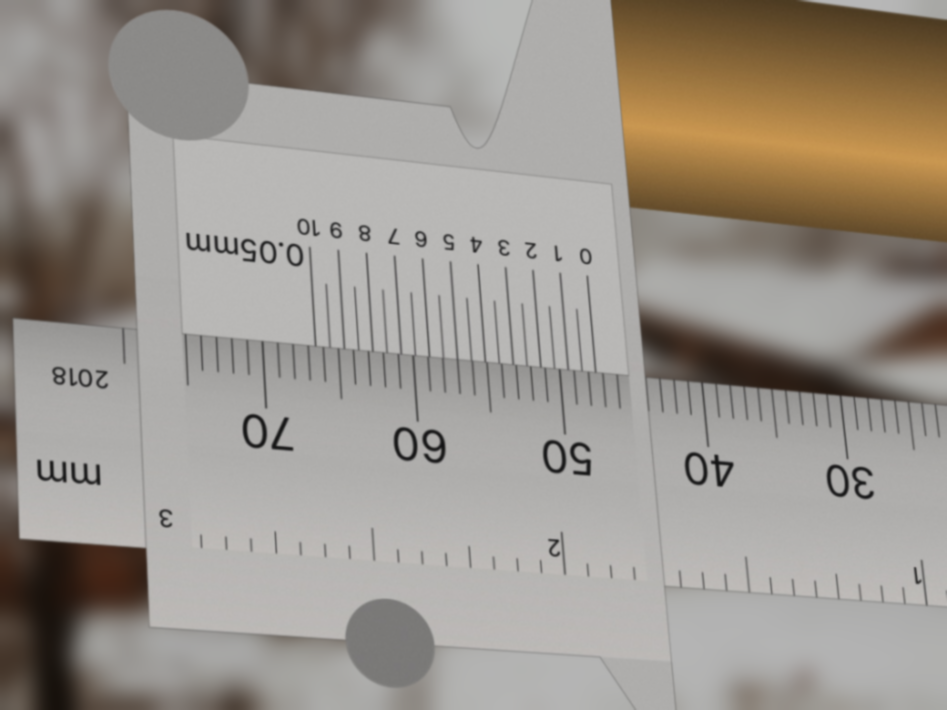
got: 47.5 mm
